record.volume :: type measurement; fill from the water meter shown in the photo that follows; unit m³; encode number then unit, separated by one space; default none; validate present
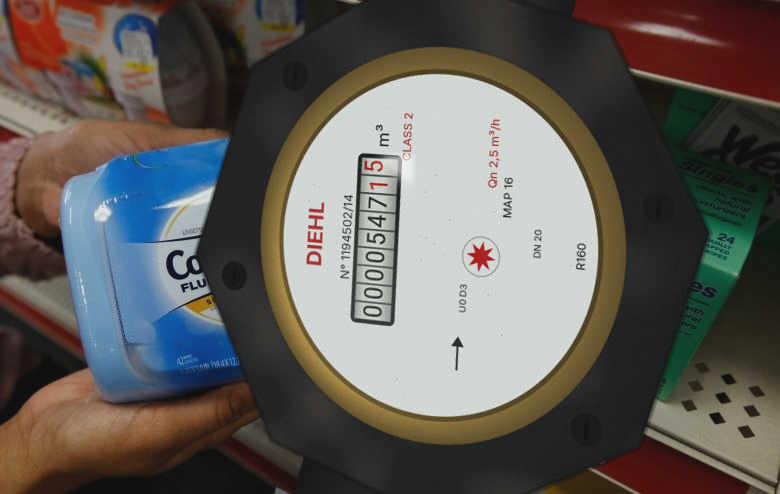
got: 547.15 m³
